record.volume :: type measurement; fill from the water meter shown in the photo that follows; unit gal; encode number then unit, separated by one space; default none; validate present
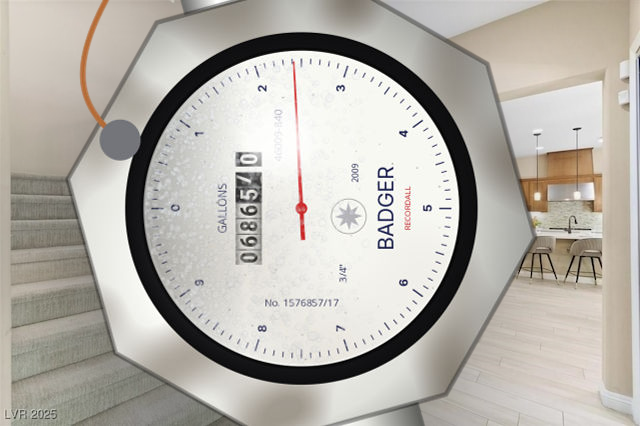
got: 686572.4 gal
